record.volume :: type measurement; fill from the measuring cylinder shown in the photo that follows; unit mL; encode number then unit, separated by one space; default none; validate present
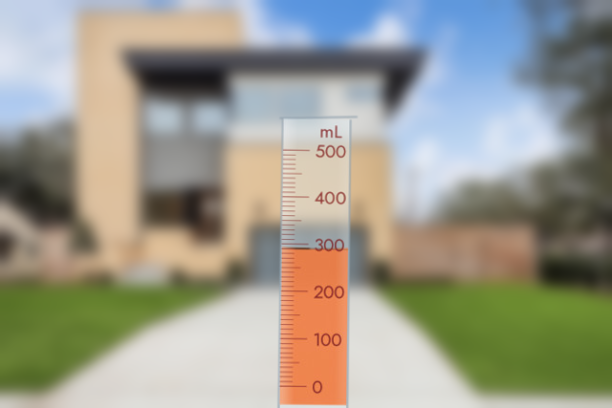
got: 290 mL
